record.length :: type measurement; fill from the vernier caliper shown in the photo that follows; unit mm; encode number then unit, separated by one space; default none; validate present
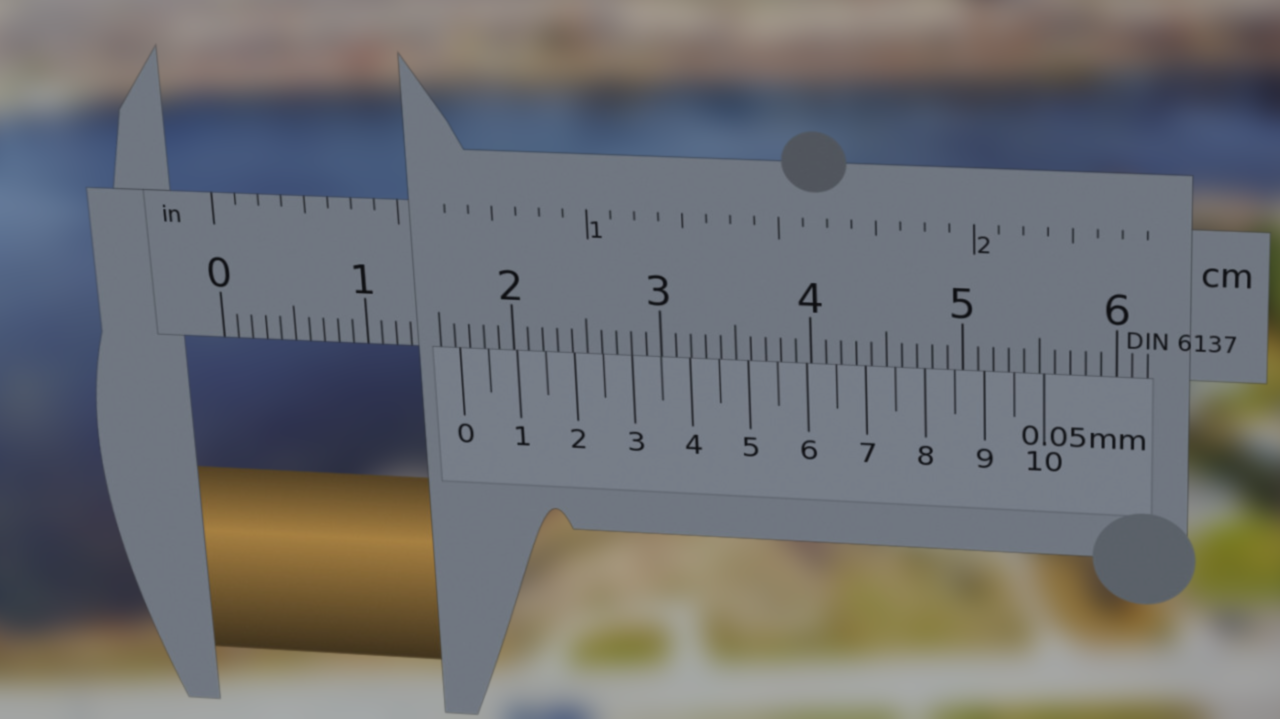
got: 16.3 mm
